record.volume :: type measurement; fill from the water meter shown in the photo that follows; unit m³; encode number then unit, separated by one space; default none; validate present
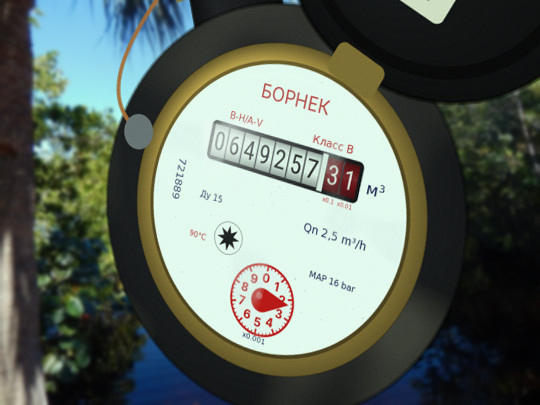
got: 649257.312 m³
